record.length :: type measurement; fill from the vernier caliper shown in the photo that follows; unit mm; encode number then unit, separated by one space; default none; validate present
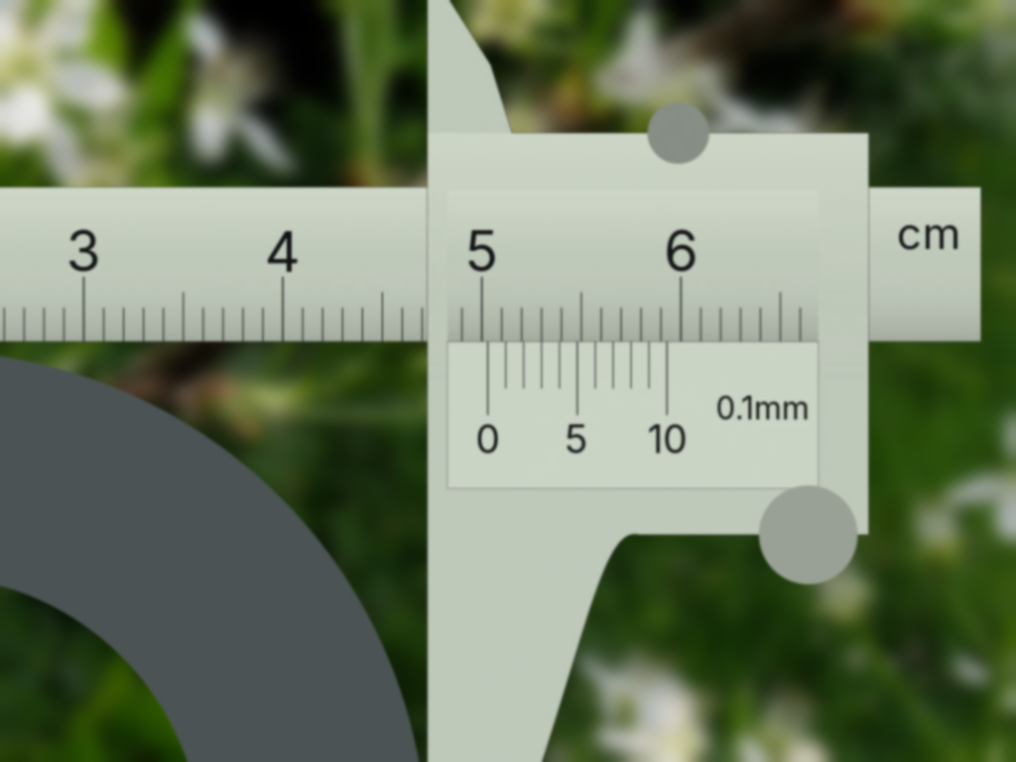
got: 50.3 mm
